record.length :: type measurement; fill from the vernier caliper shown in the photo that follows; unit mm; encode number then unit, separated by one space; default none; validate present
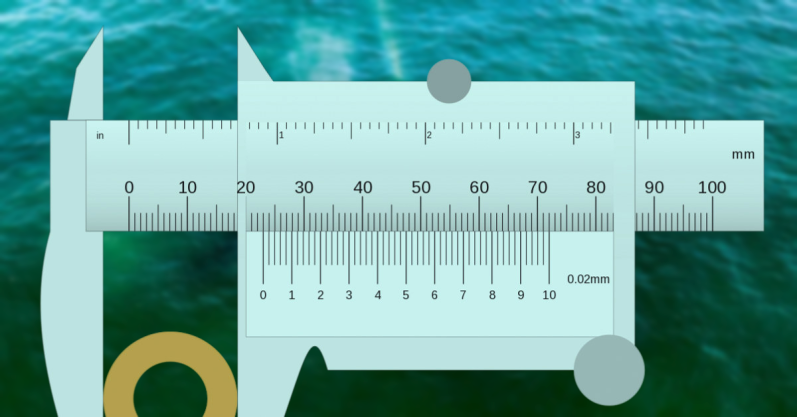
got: 23.0 mm
